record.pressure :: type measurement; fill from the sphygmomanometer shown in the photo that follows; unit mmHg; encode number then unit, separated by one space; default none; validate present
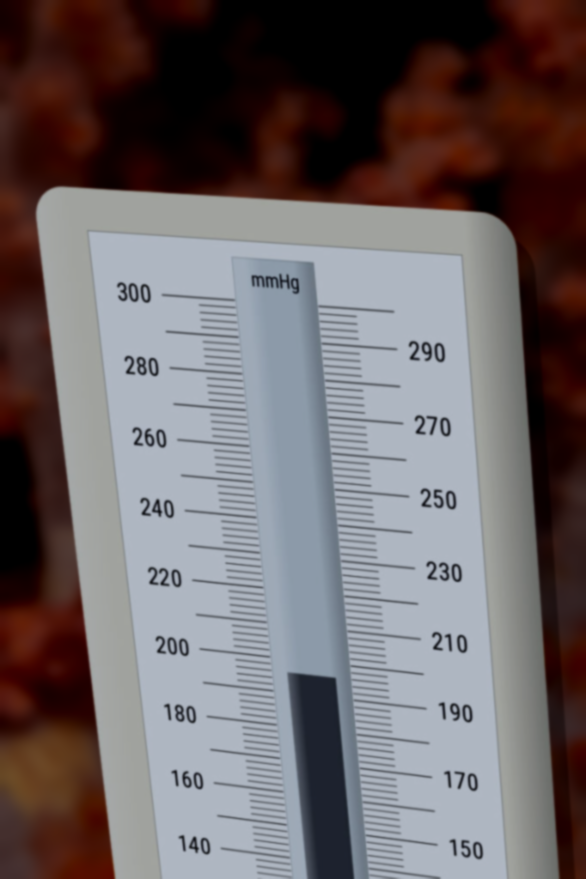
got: 196 mmHg
